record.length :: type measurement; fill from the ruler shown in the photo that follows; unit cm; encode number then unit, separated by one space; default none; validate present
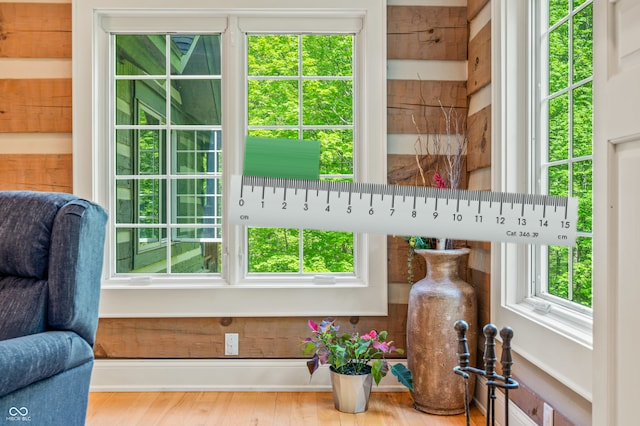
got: 3.5 cm
